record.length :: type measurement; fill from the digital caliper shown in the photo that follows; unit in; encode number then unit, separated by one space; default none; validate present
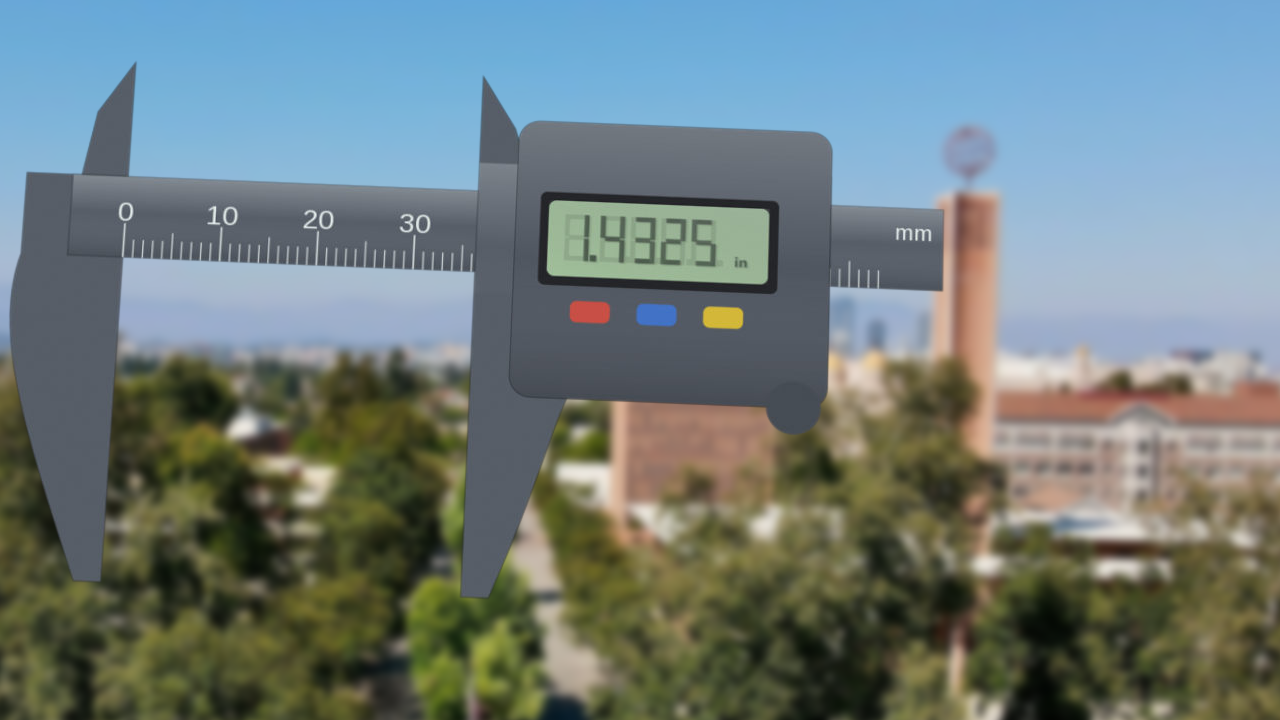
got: 1.4325 in
